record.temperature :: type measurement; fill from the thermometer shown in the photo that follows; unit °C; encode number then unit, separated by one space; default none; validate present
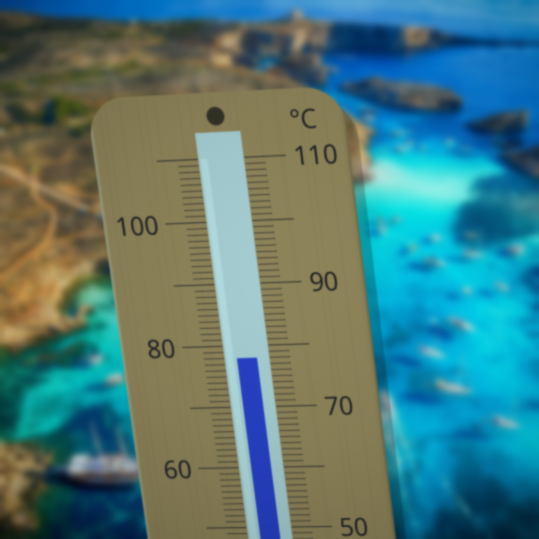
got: 78 °C
